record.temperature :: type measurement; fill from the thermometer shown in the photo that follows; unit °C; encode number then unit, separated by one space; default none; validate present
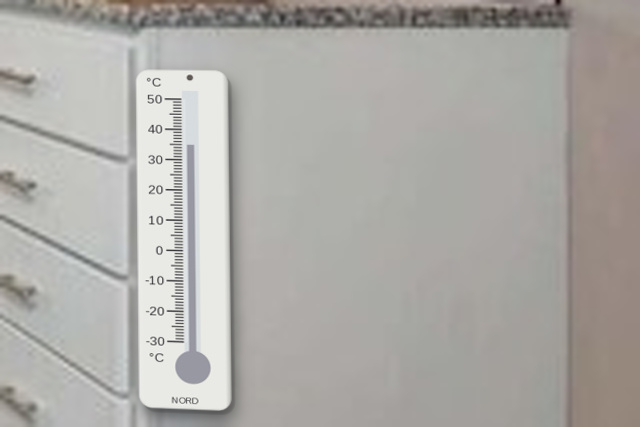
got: 35 °C
